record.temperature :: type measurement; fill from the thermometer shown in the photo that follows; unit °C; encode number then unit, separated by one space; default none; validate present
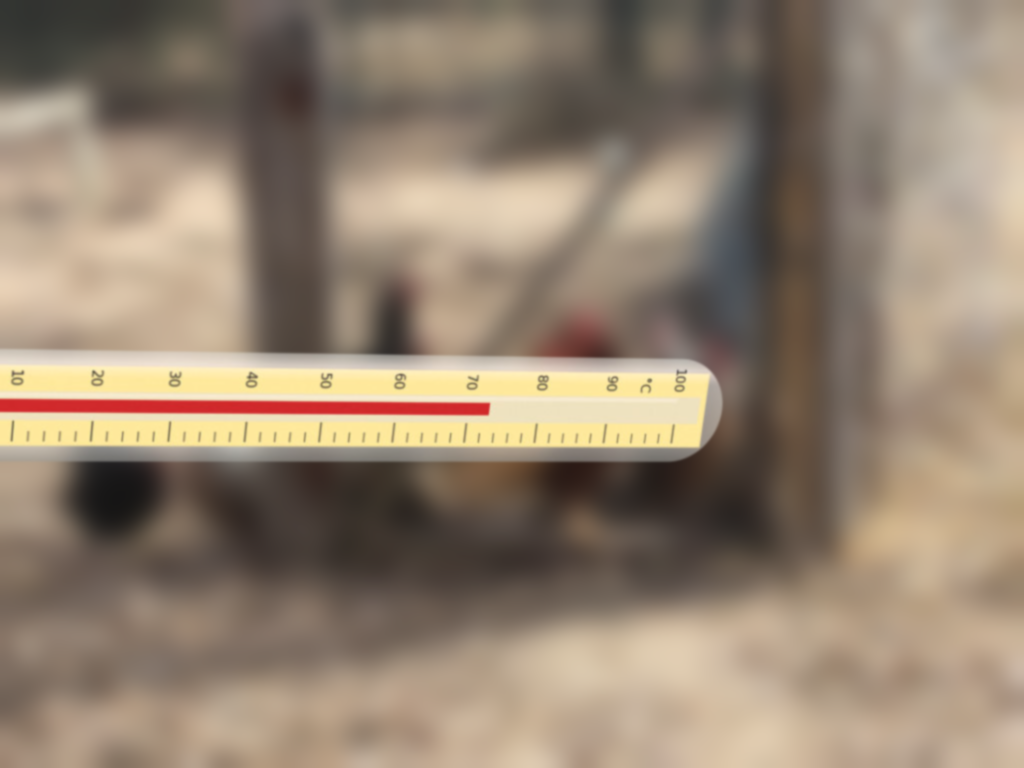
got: 73 °C
